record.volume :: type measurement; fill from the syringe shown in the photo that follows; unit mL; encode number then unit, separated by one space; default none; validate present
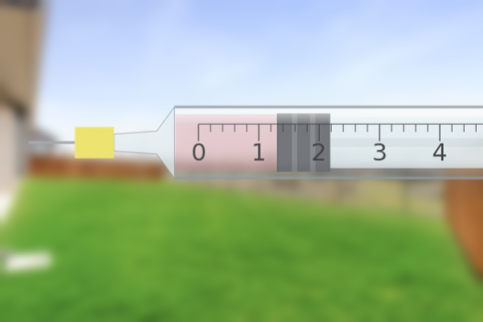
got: 1.3 mL
